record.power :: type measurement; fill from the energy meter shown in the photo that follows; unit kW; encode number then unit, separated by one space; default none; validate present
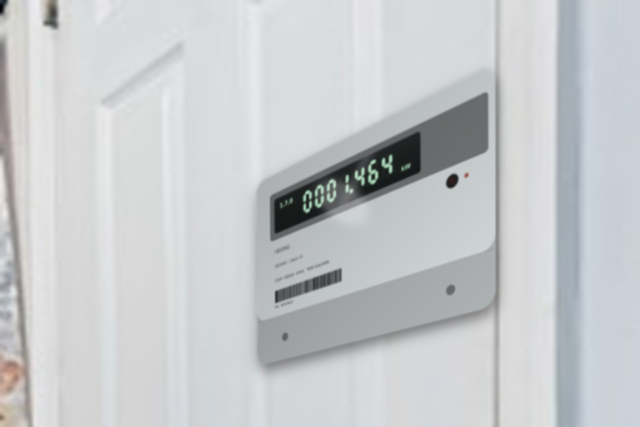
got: 1.464 kW
